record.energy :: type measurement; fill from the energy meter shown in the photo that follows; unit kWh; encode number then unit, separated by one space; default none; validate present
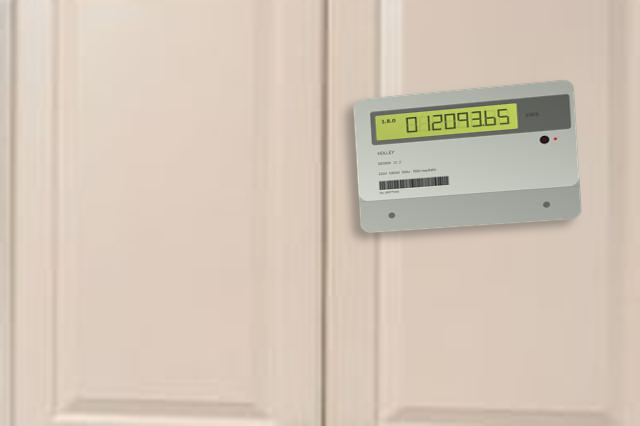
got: 12093.65 kWh
